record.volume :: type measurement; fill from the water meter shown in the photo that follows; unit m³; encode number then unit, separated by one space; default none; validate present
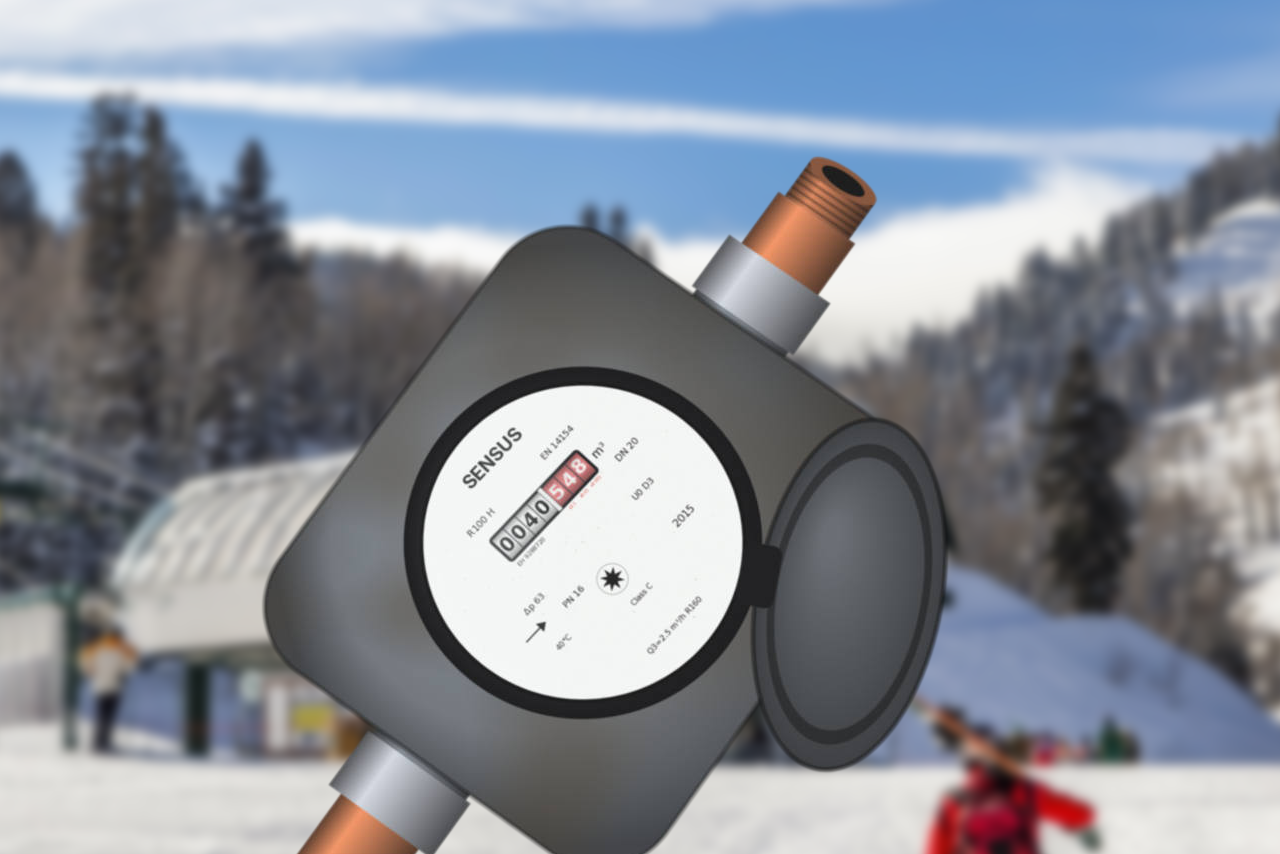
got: 40.548 m³
